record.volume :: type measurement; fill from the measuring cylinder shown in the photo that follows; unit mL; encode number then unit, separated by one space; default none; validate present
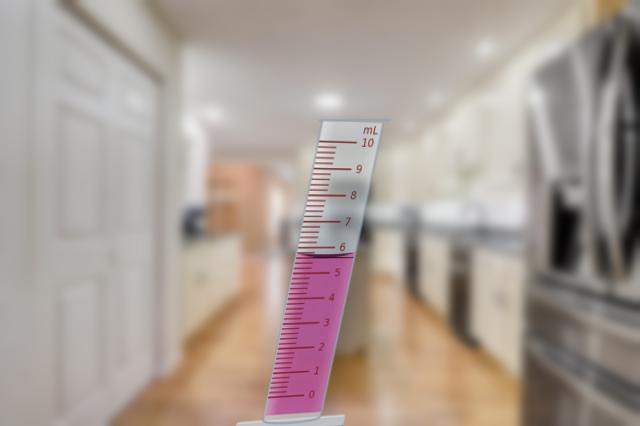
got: 5.6 mL
